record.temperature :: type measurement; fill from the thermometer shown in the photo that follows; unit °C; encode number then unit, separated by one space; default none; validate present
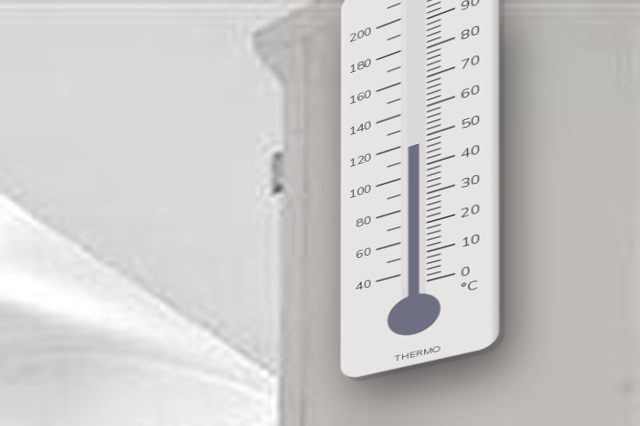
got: 48 °C
